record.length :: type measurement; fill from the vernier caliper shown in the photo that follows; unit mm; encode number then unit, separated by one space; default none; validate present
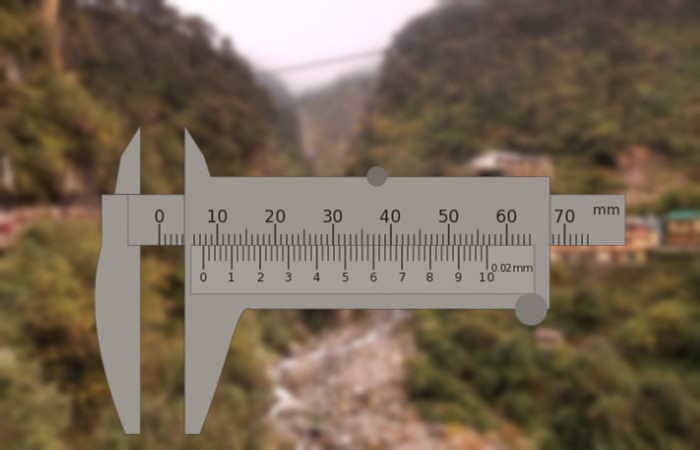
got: 7.6 mm
